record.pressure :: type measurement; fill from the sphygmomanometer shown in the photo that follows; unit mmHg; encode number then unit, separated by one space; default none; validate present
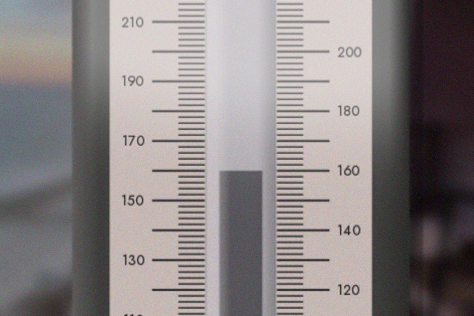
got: 160 mmHg
